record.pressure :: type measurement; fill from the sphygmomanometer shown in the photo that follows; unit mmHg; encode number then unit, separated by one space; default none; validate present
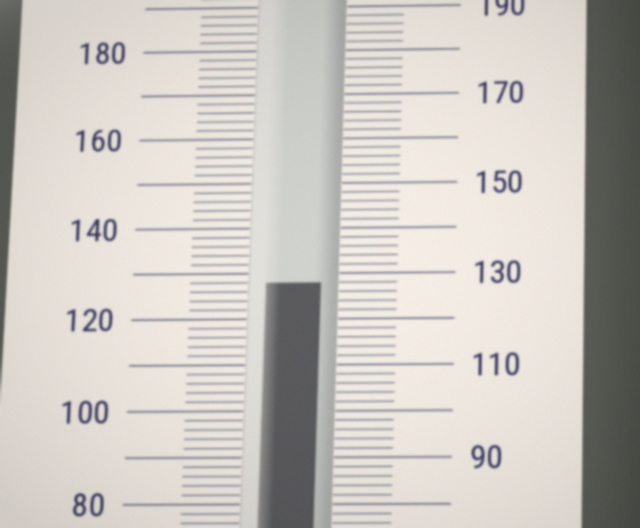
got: 128 mmHg
